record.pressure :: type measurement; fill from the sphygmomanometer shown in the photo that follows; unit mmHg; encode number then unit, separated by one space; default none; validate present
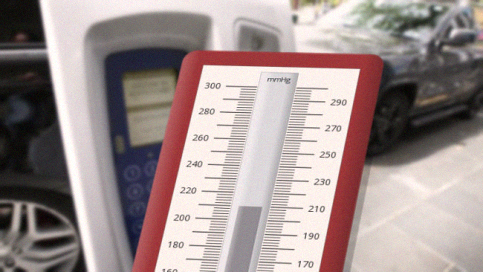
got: 210 mmHg
